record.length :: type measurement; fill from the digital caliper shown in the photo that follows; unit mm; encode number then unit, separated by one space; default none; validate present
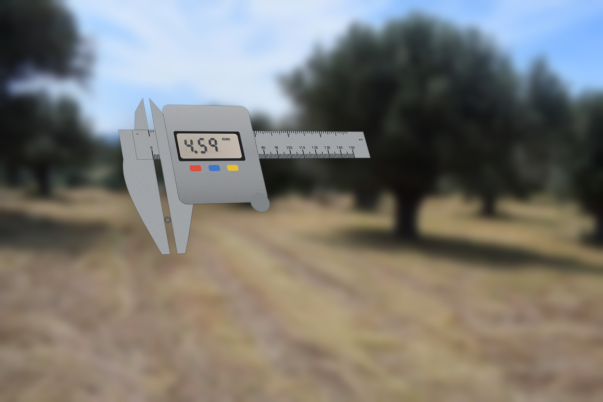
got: 4.59 mm
